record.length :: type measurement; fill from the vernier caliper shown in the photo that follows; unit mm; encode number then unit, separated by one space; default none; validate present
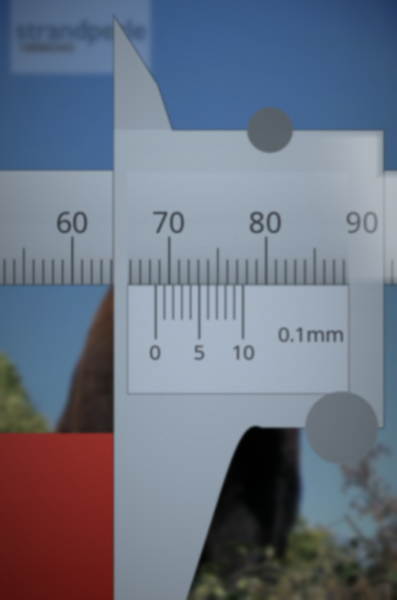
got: 68.6 mm
